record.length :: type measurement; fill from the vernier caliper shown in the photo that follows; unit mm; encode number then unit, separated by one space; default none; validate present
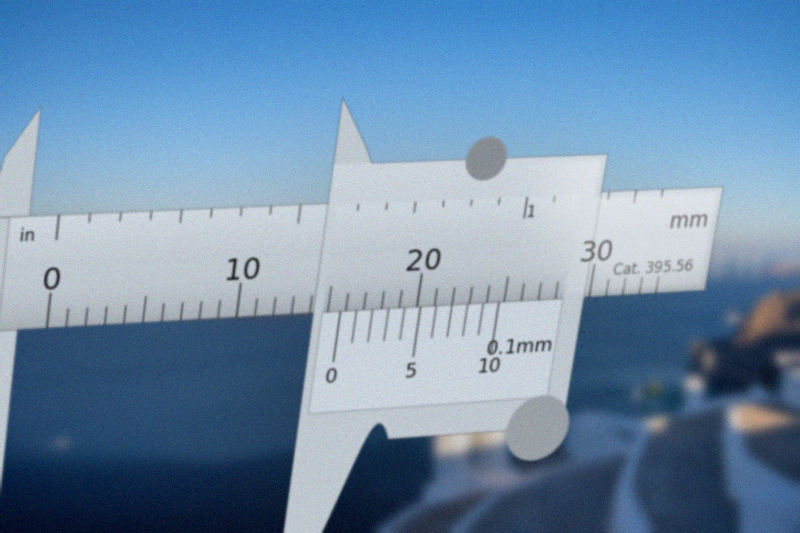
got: 15.7 mm
